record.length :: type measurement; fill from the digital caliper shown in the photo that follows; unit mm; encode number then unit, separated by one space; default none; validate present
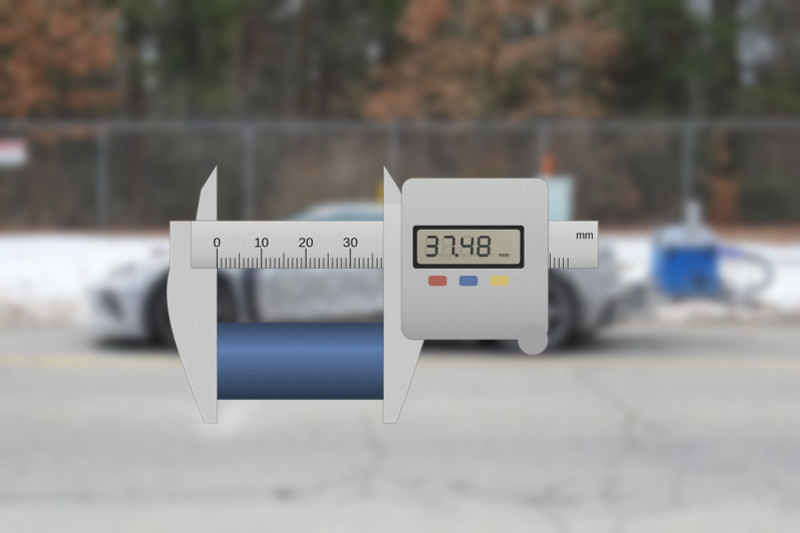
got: 37.48 mm
